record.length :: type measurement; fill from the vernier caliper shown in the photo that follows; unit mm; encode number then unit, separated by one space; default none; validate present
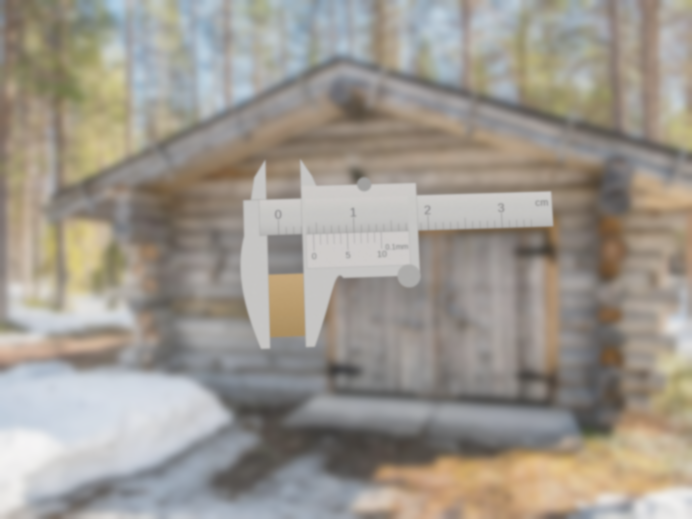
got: 4.6 mm
